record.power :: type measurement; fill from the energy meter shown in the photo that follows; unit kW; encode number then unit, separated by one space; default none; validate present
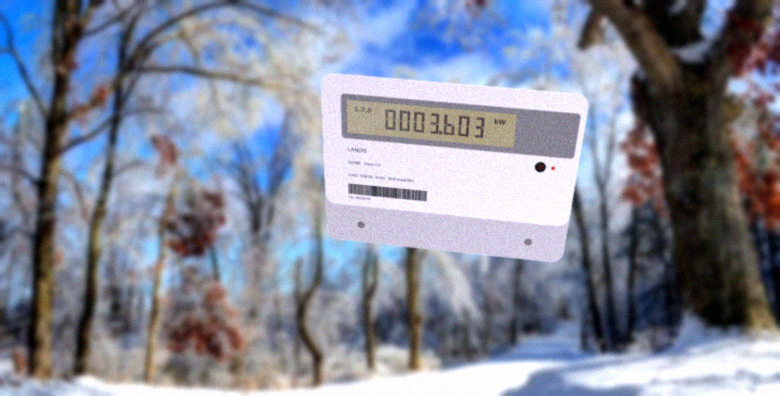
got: 3.603 kW
